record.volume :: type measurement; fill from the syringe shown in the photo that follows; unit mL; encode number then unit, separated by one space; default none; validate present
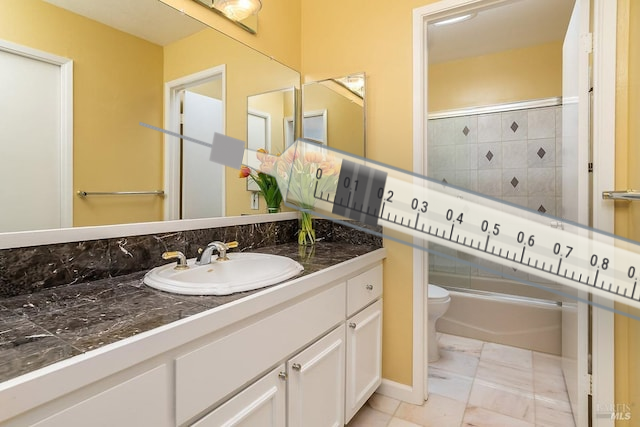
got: 0.06 mL
